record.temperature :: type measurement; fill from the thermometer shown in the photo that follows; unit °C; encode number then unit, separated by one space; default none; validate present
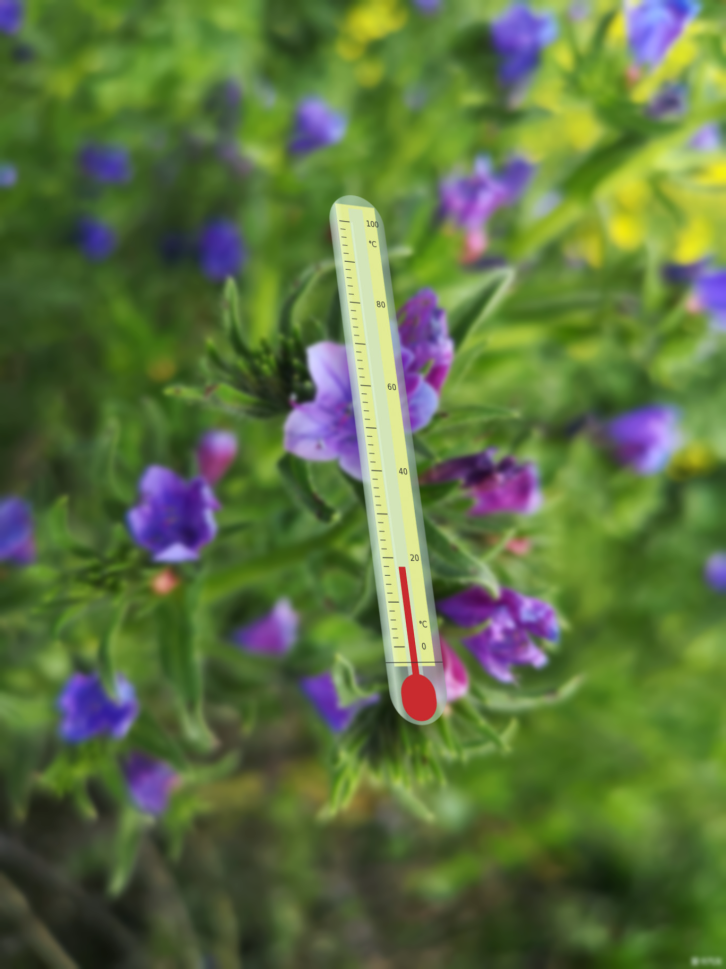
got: 18 °C
